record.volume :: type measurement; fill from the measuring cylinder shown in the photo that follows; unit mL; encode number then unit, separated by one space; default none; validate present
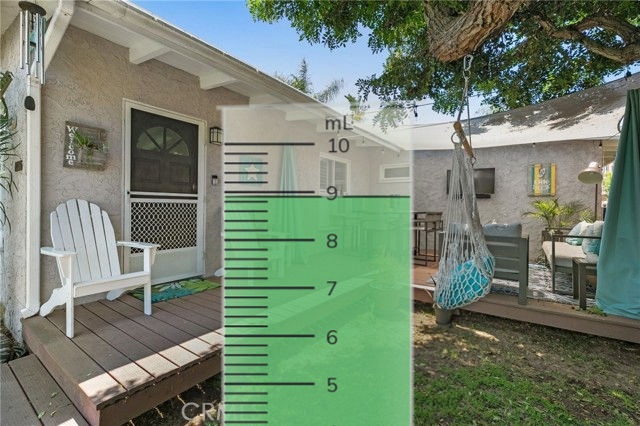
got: 8.9 mL
